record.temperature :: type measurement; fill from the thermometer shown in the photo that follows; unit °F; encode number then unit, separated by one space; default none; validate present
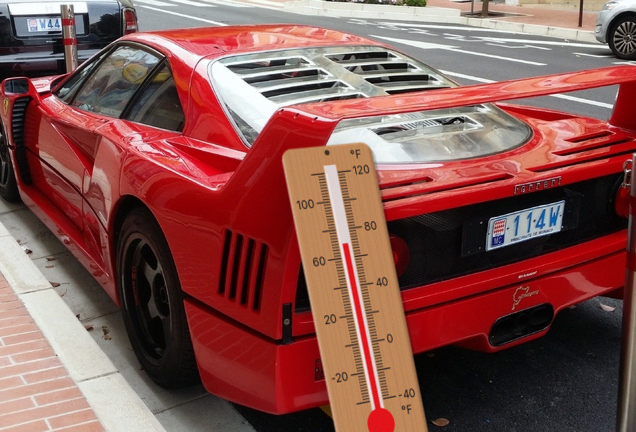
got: 70 °F
